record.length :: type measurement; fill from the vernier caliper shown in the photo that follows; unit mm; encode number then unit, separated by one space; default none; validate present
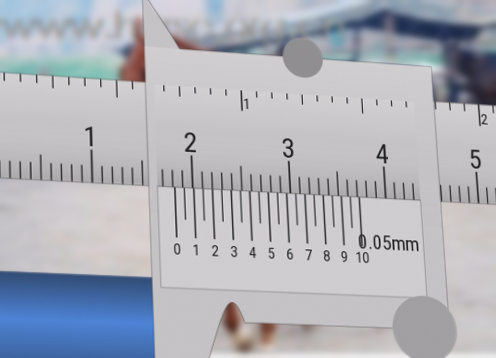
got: 18.2 mm
